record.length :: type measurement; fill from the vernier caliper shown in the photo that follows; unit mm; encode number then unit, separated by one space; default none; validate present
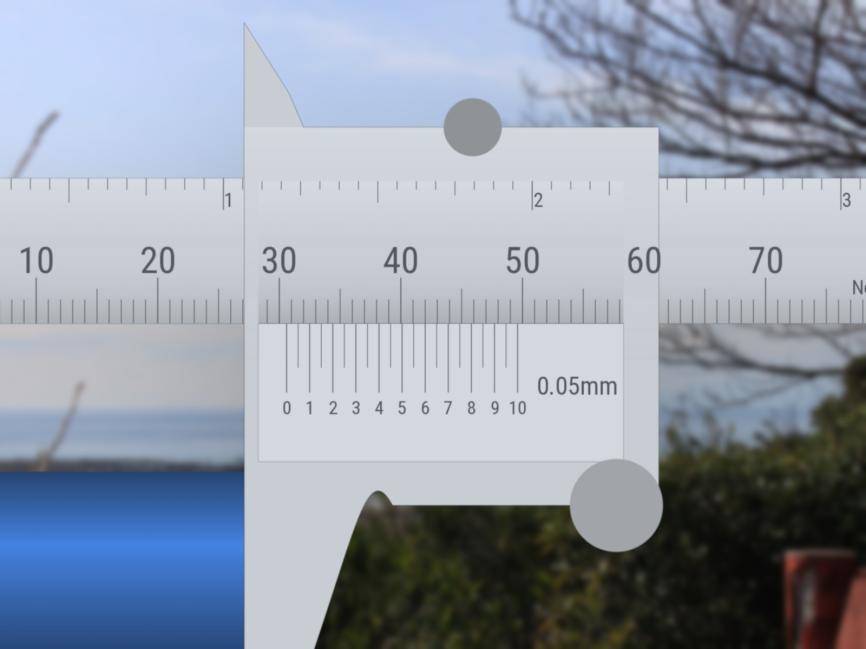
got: 30.6 mm
